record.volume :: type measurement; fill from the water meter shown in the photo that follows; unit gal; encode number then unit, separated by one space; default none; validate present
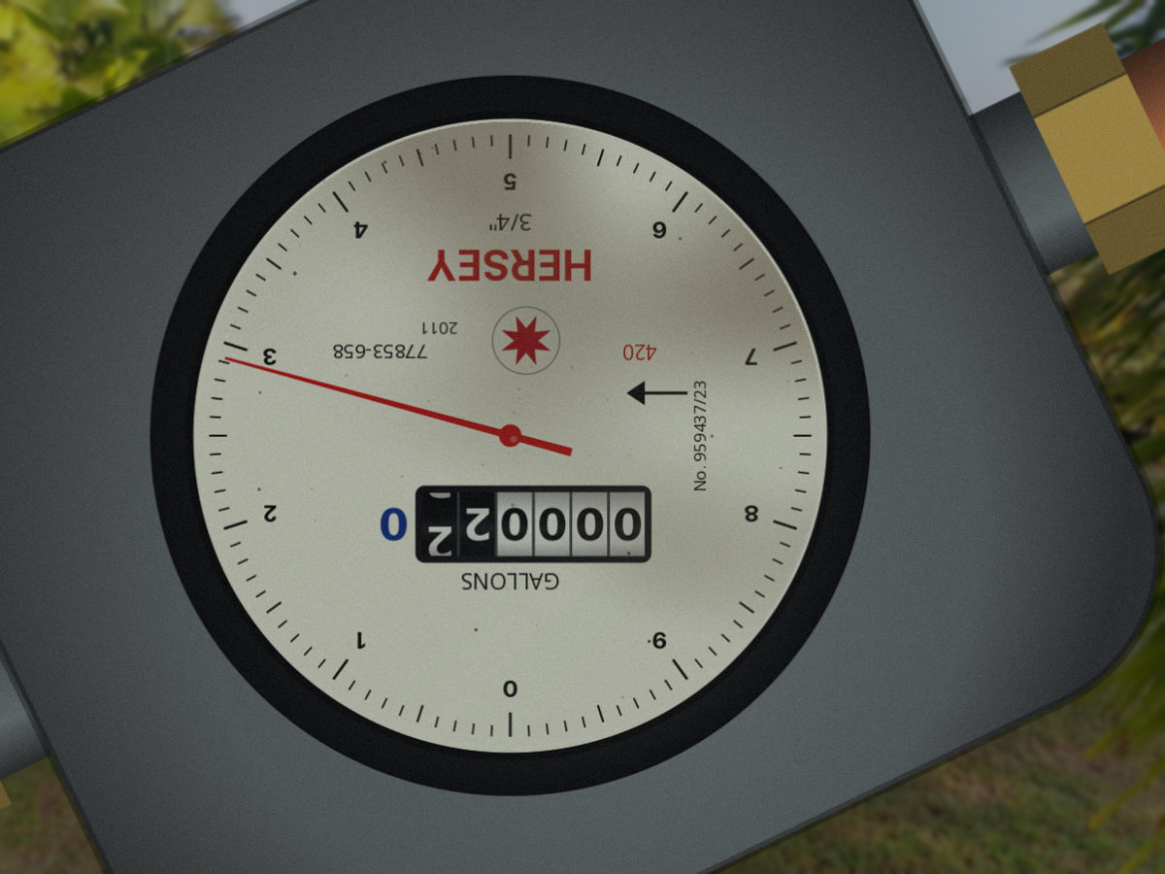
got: 222.9 gal
